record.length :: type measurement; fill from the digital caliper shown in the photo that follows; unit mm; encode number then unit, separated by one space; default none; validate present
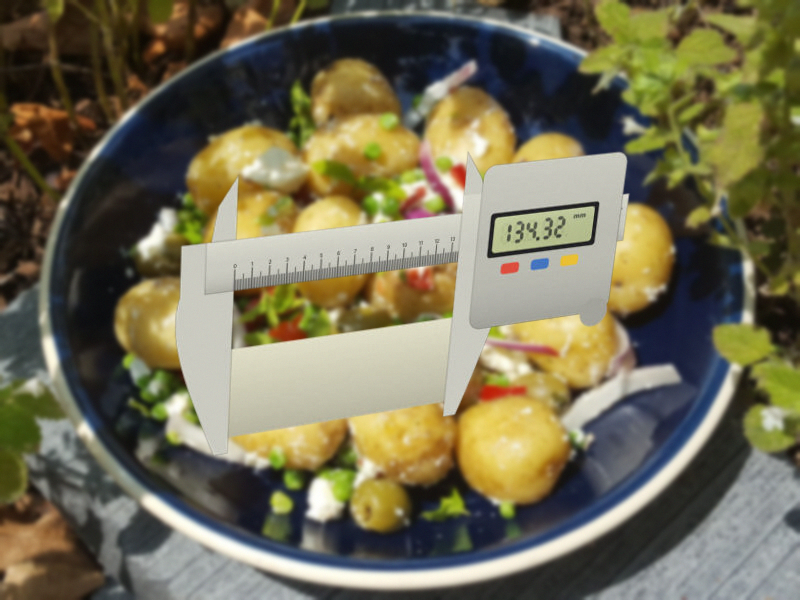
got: 134.32 mm
